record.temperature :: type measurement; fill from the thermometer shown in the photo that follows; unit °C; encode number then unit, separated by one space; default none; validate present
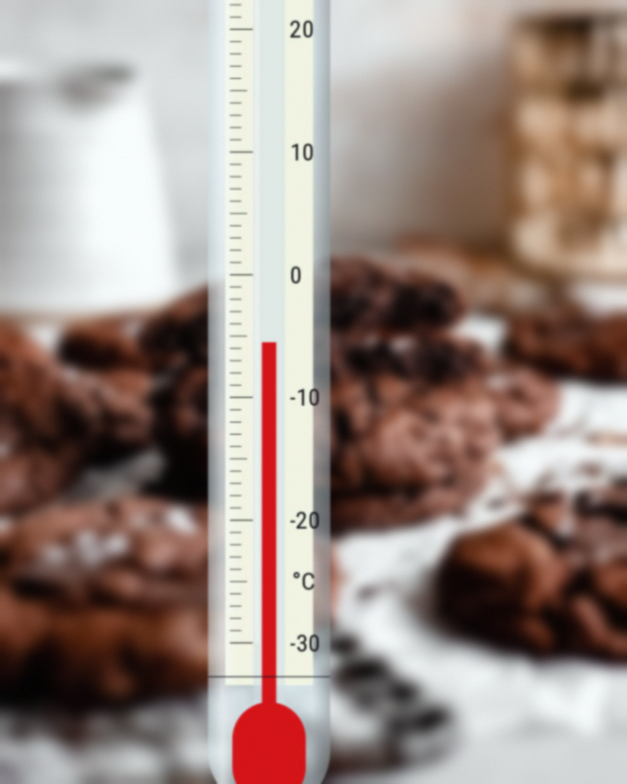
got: -5.5 °C
